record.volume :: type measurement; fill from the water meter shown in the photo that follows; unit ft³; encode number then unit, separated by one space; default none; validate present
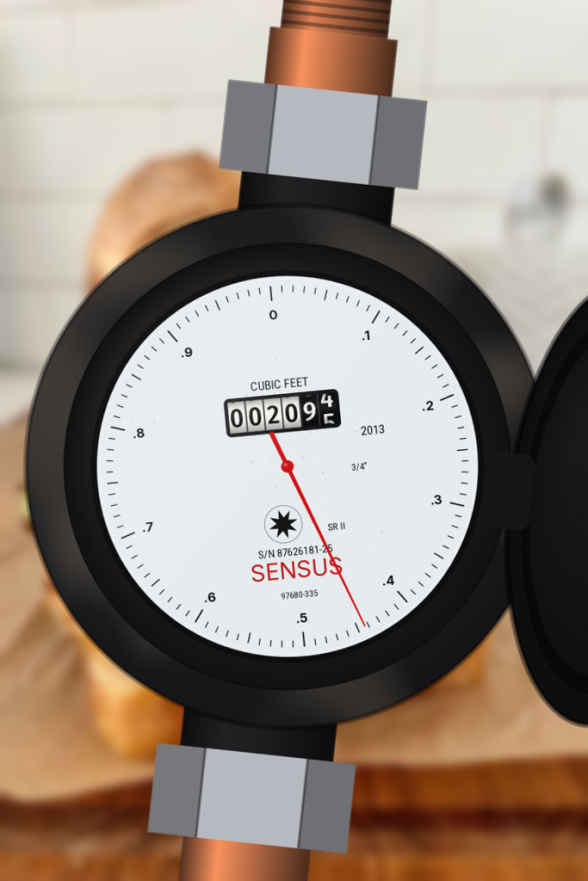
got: 2094.44 ft³
